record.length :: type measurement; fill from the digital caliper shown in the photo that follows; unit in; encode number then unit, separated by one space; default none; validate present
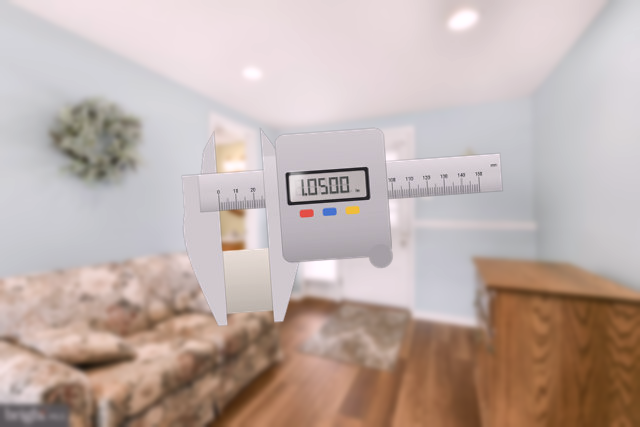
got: 1.0500 in
